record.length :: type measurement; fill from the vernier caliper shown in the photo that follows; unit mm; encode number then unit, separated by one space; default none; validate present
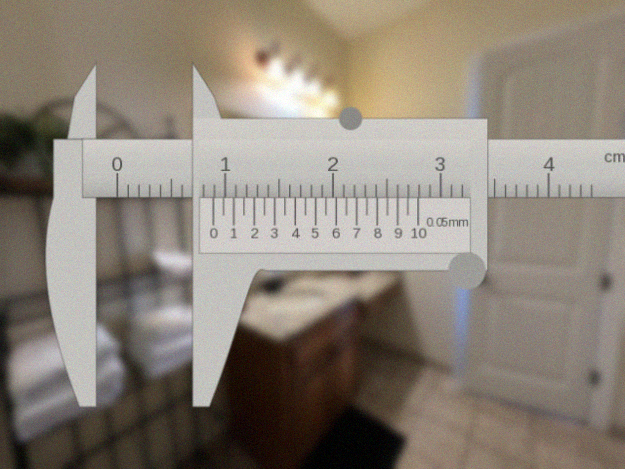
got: 8.9 mm
